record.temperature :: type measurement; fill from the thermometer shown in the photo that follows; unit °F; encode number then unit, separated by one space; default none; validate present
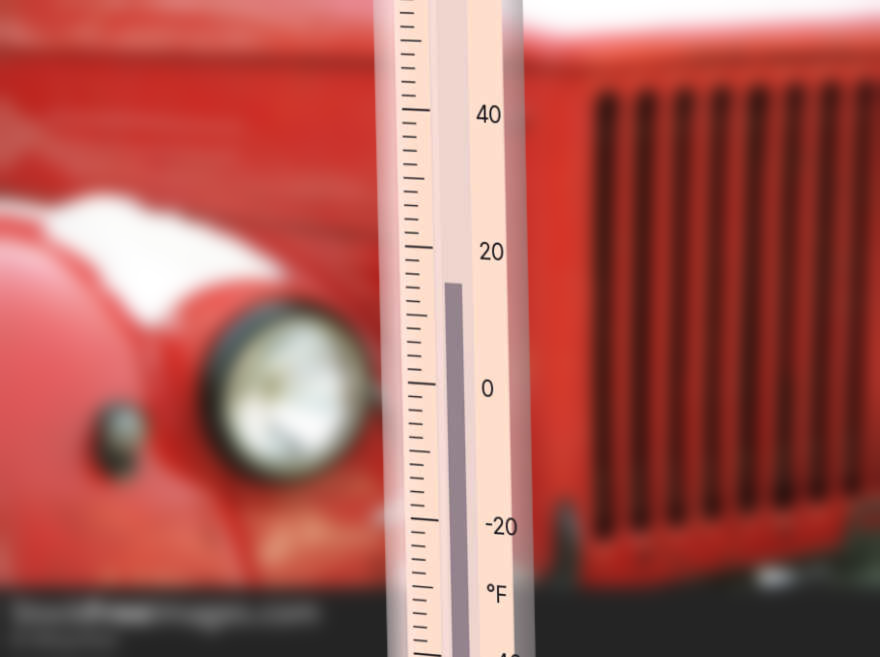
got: 15 °F
